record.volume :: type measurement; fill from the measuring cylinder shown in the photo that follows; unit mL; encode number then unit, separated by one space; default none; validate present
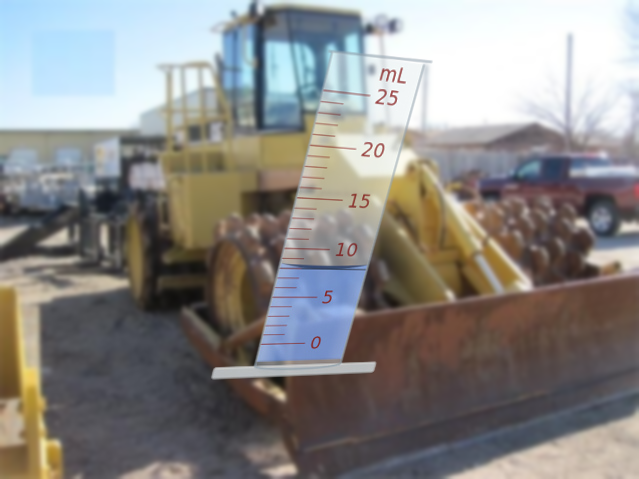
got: 8 mL
